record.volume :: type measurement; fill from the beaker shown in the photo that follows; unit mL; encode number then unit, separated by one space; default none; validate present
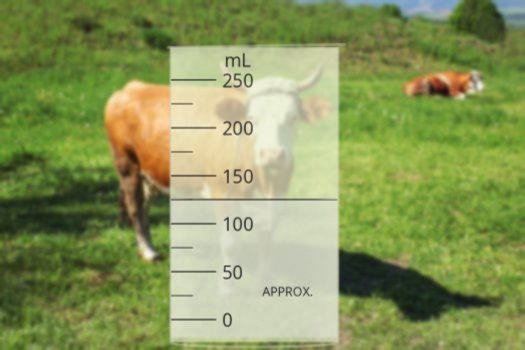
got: 125 mL
